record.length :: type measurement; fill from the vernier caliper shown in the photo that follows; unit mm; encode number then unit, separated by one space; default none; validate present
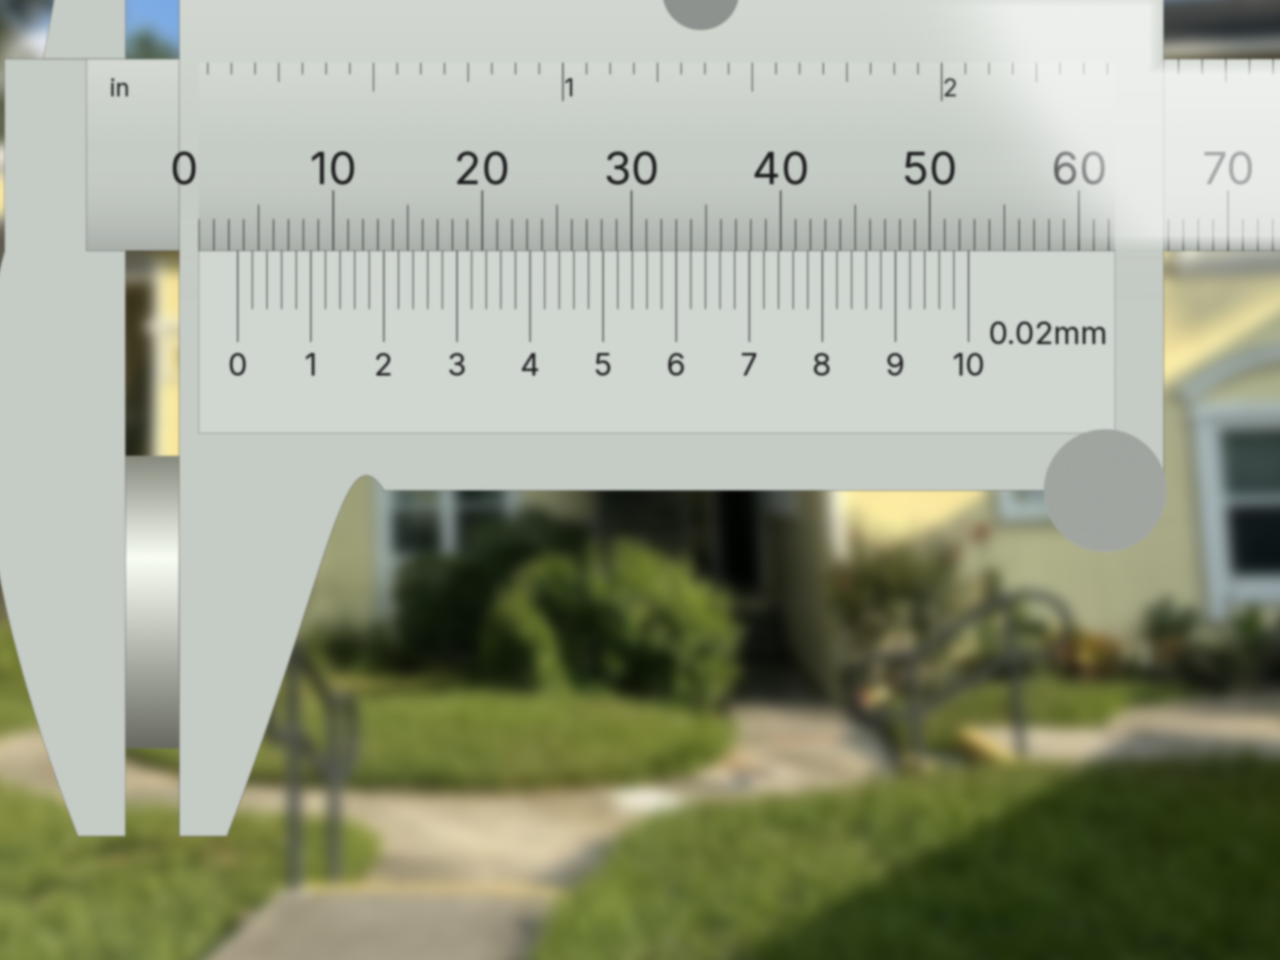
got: 3.6 mm
